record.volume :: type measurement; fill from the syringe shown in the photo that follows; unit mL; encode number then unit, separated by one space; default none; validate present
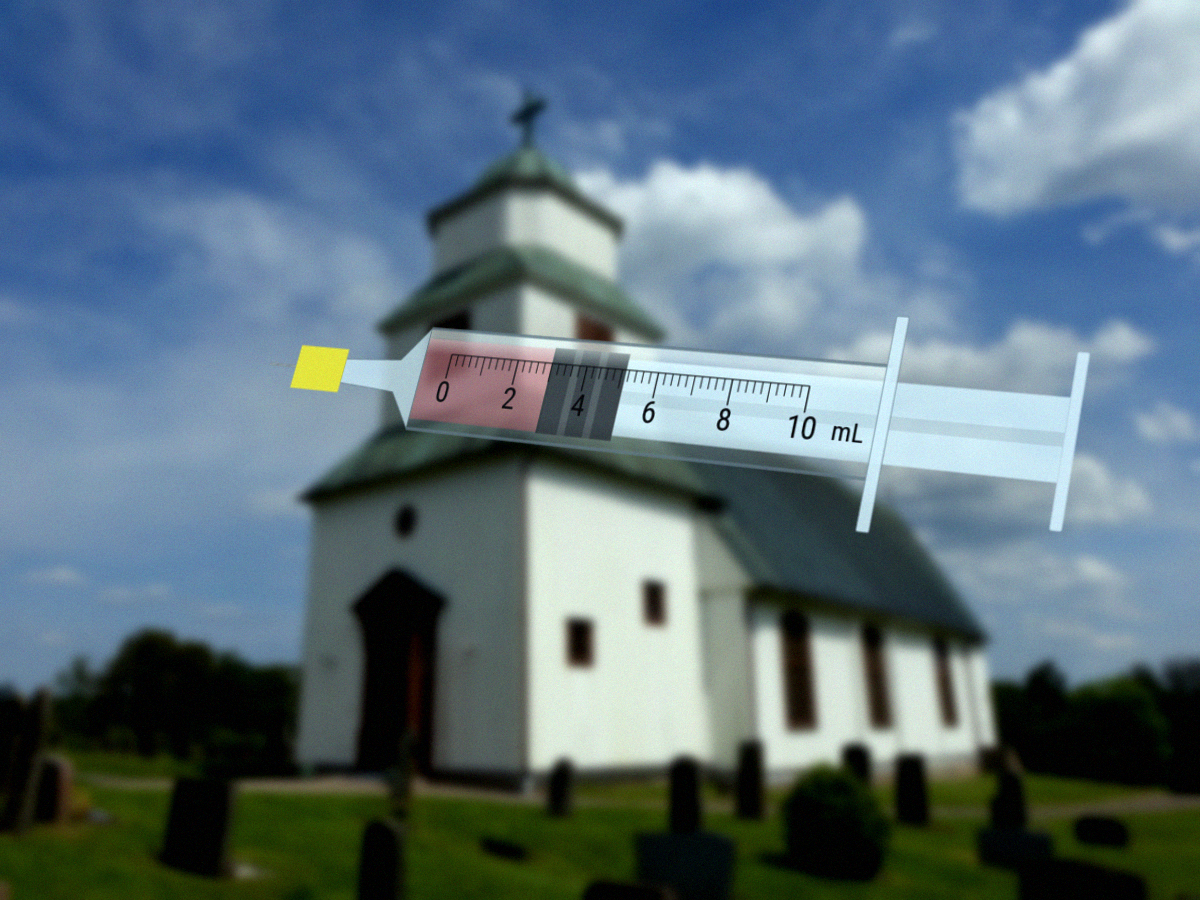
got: 3 mL
